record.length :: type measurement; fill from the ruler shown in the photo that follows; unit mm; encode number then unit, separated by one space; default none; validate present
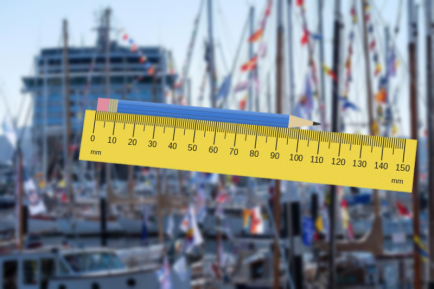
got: 110 mm
